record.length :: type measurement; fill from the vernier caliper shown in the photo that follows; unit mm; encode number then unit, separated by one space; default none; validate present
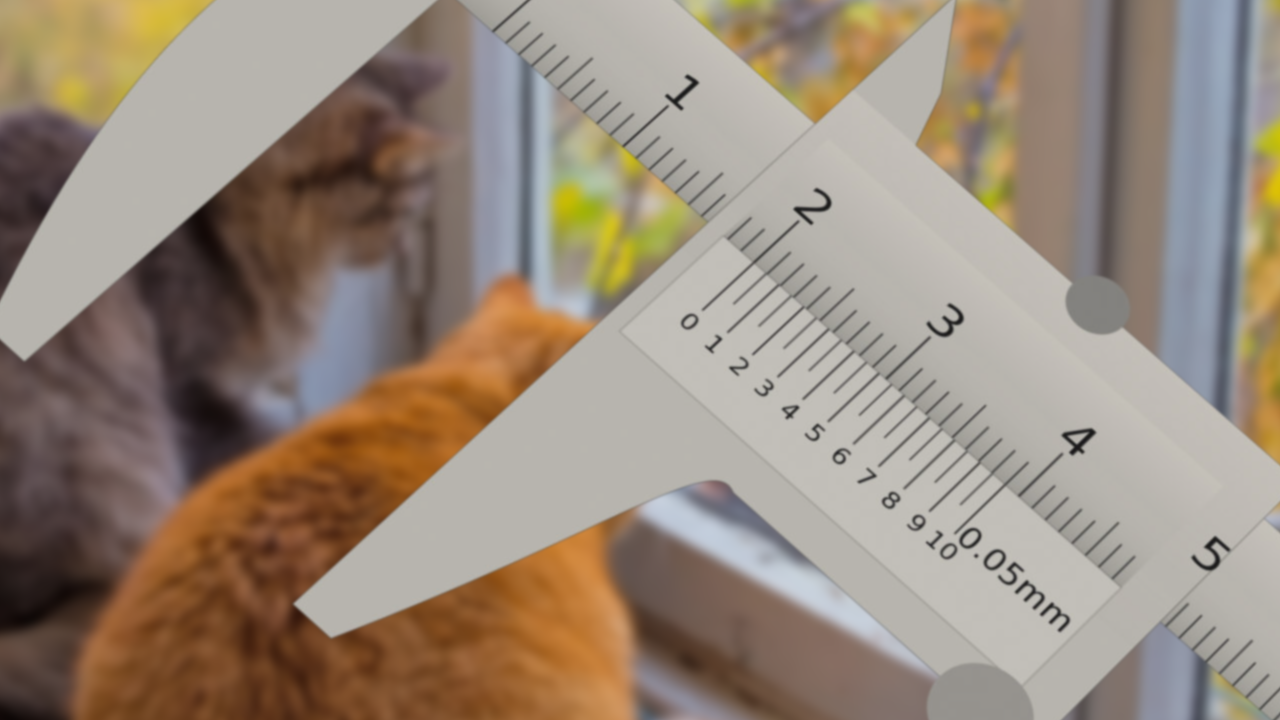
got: 20.0 mm
